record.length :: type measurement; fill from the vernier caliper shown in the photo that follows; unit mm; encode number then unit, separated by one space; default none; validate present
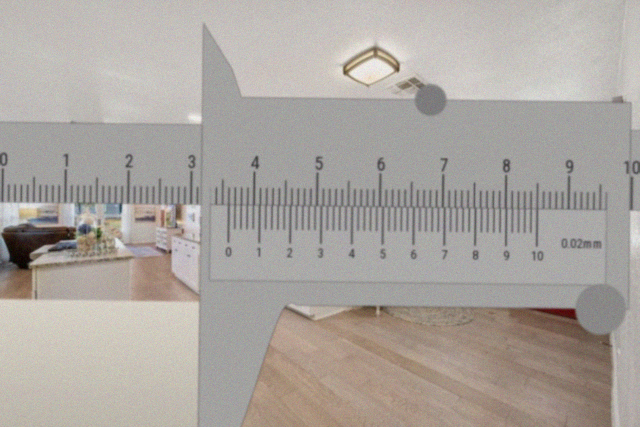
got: 36.0 mm
